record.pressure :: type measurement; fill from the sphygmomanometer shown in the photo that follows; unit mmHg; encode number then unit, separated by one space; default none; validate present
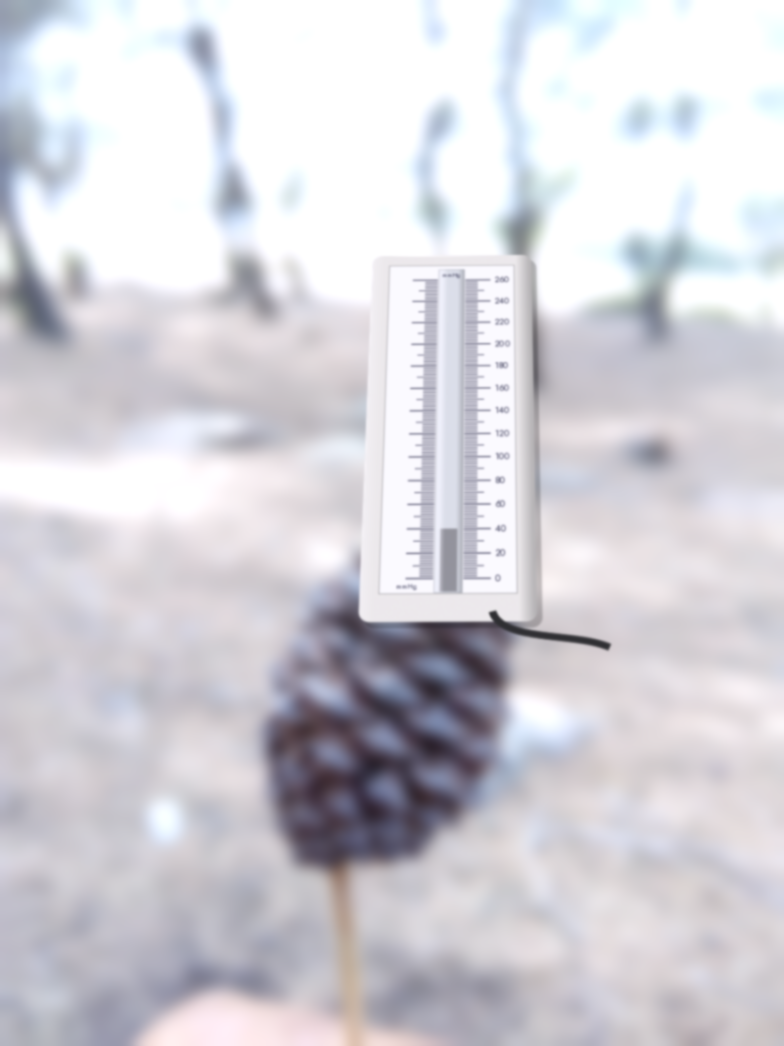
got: 40 mmHg
